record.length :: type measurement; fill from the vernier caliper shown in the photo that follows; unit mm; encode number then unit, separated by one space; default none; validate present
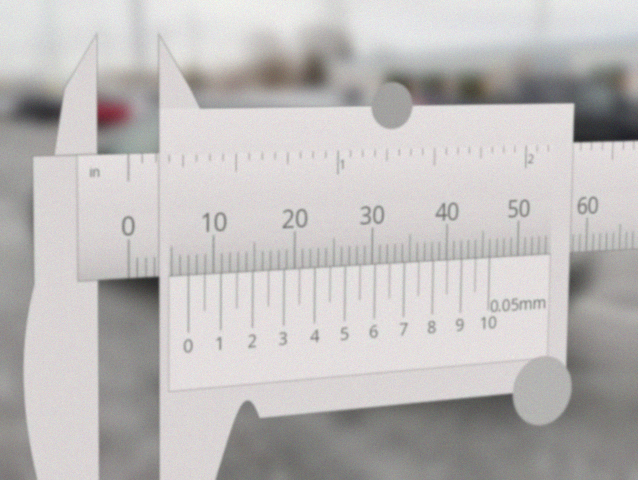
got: 7.0 mm
